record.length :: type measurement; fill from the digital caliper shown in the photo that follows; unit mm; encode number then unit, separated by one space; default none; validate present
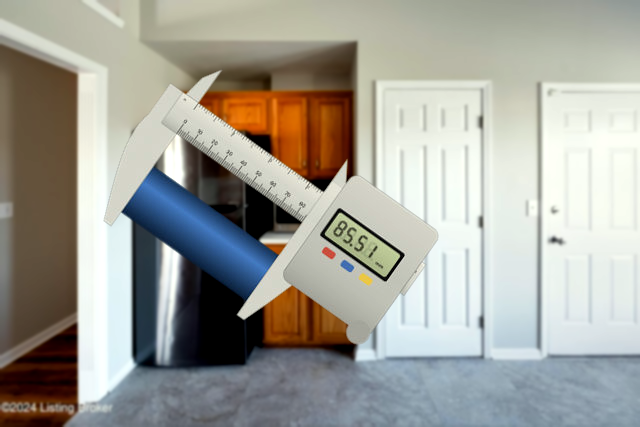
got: 85.51 mm
